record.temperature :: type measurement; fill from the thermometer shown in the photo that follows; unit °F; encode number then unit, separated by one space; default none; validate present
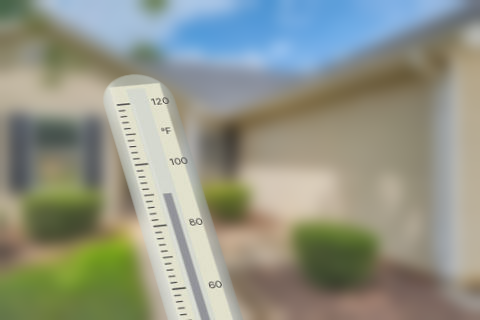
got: 90 °F
